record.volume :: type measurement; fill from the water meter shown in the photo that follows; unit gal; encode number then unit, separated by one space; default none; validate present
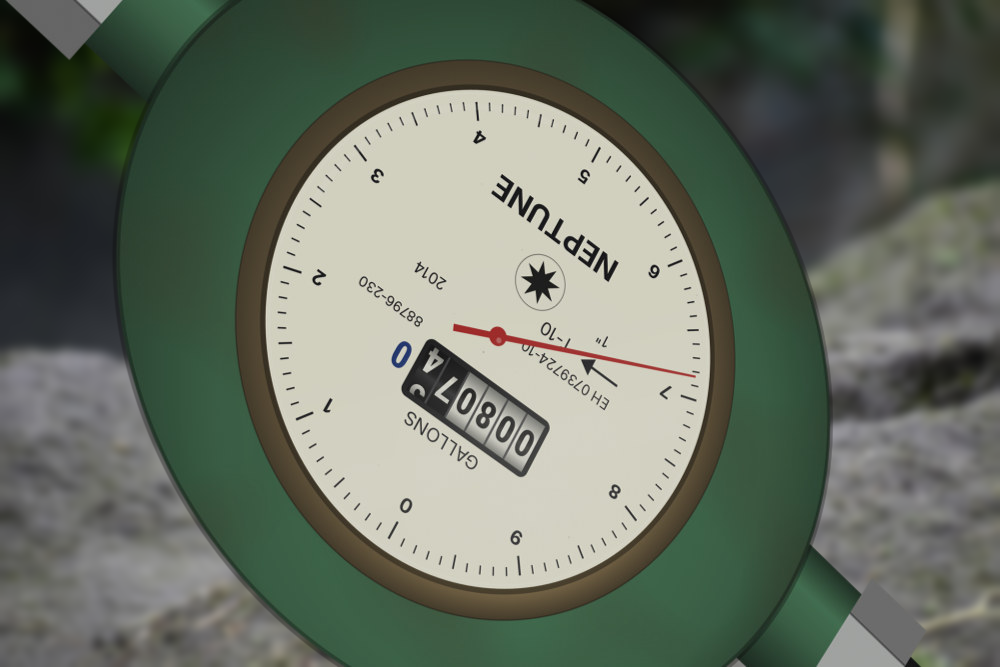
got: 80736.8 gal
